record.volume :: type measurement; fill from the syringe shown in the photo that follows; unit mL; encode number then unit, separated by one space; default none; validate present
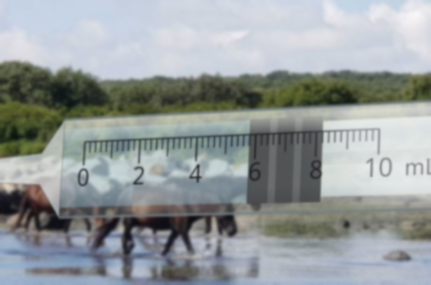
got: 5.8 mL
